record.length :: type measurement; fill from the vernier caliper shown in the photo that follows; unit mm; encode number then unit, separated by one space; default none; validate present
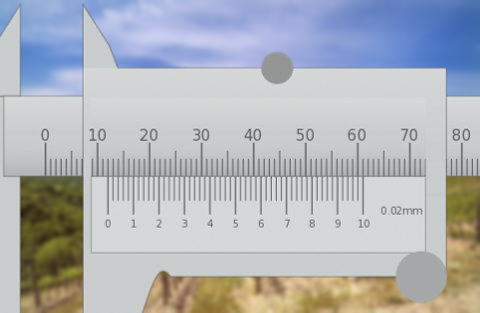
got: 12.0 mm
